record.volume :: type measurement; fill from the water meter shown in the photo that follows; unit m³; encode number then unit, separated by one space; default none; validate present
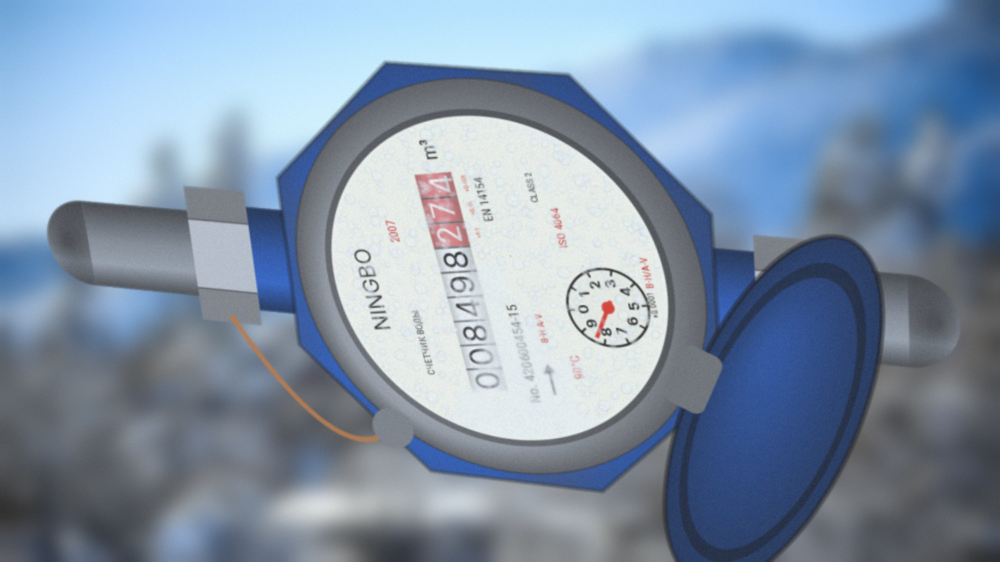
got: 8498.2738 m³
